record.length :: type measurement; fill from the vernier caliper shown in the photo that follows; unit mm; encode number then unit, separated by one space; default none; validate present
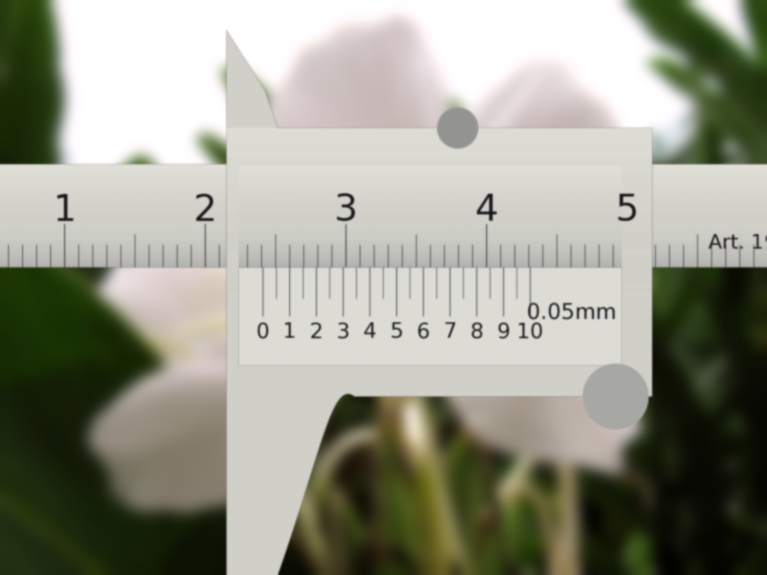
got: 24.1 mm
